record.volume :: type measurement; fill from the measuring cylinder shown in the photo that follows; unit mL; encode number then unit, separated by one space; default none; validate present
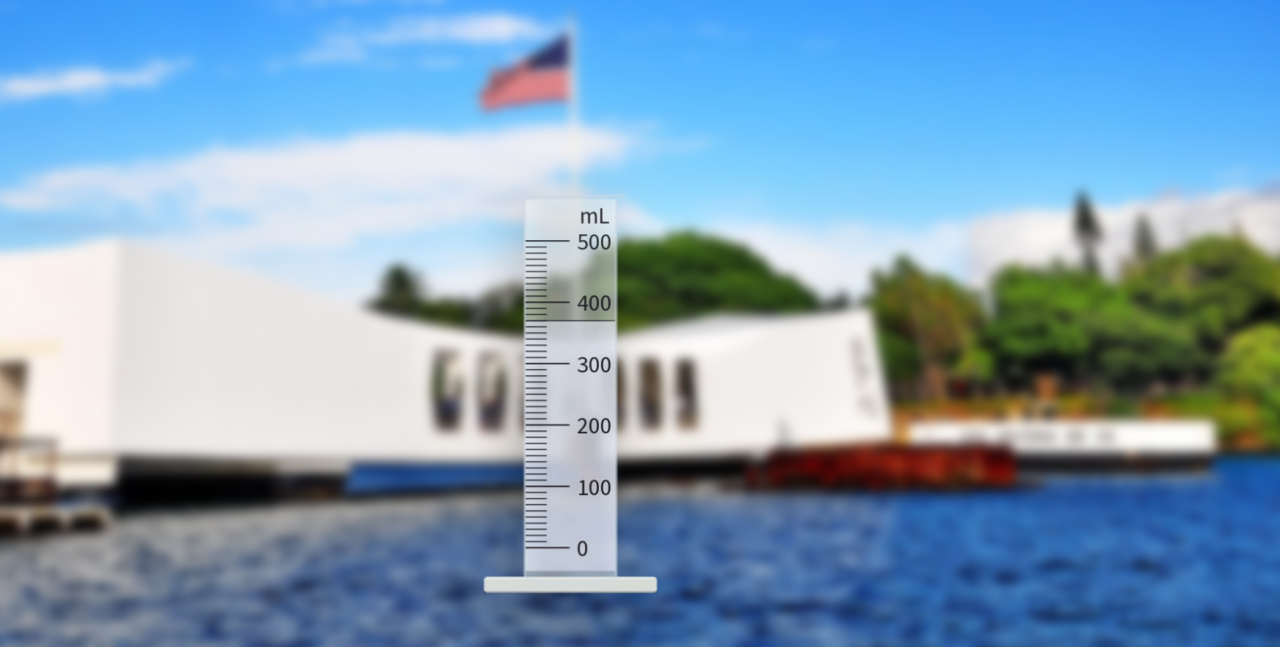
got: 370 mL
